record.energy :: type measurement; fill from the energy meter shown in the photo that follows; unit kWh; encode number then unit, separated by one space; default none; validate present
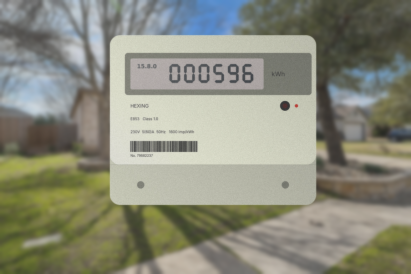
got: 596 kWh
